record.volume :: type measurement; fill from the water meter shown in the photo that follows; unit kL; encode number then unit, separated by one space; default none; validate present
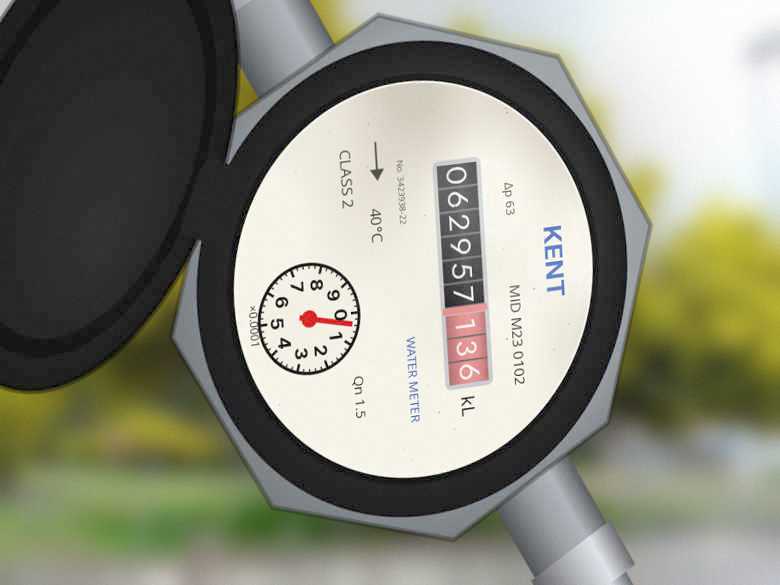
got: 62957.1360 kL
